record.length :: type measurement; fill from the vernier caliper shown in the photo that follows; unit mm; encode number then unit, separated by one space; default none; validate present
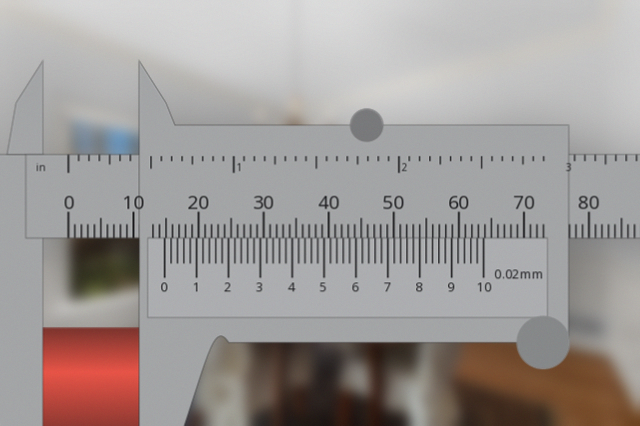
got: 14.8 mm
